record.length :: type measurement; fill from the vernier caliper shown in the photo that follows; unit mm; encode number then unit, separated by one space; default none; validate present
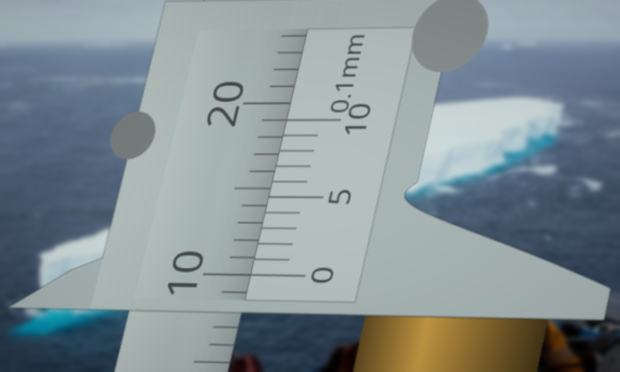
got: 10.0 mm
